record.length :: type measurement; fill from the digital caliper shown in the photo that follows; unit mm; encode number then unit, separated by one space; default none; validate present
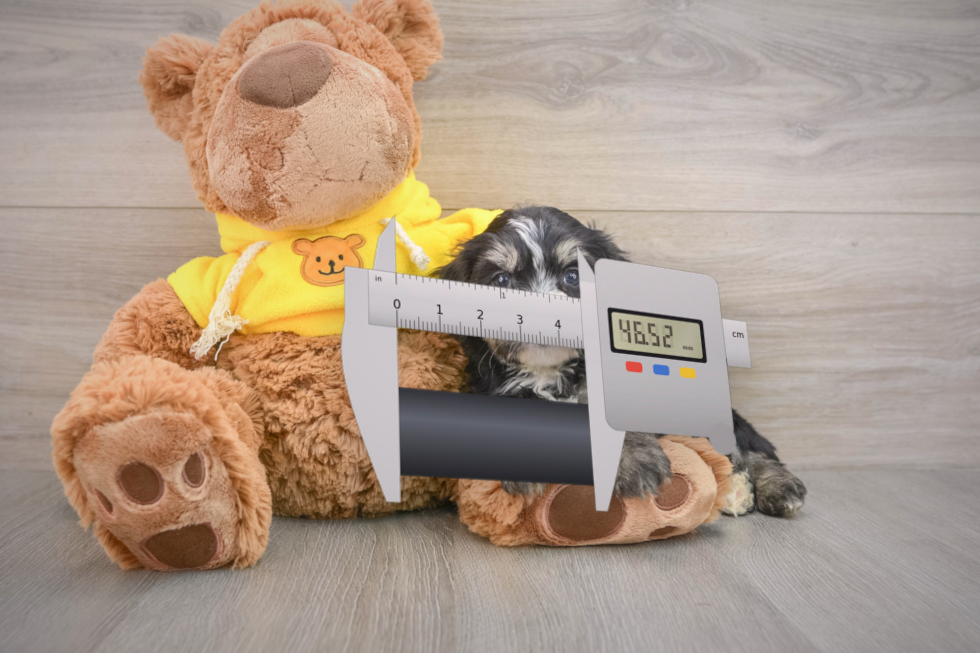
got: 46.52 mm
